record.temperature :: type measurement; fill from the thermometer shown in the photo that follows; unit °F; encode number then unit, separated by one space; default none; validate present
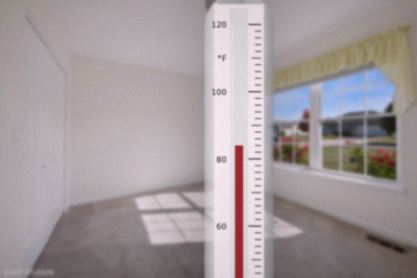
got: 84 °F
